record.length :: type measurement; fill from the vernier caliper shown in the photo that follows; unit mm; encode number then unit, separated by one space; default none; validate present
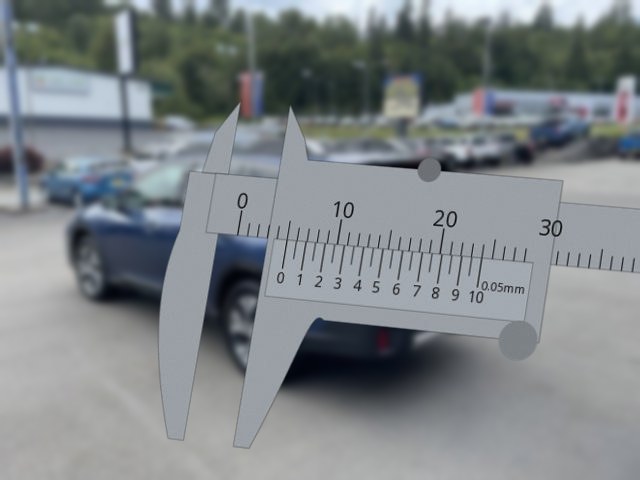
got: 5.0 mm
